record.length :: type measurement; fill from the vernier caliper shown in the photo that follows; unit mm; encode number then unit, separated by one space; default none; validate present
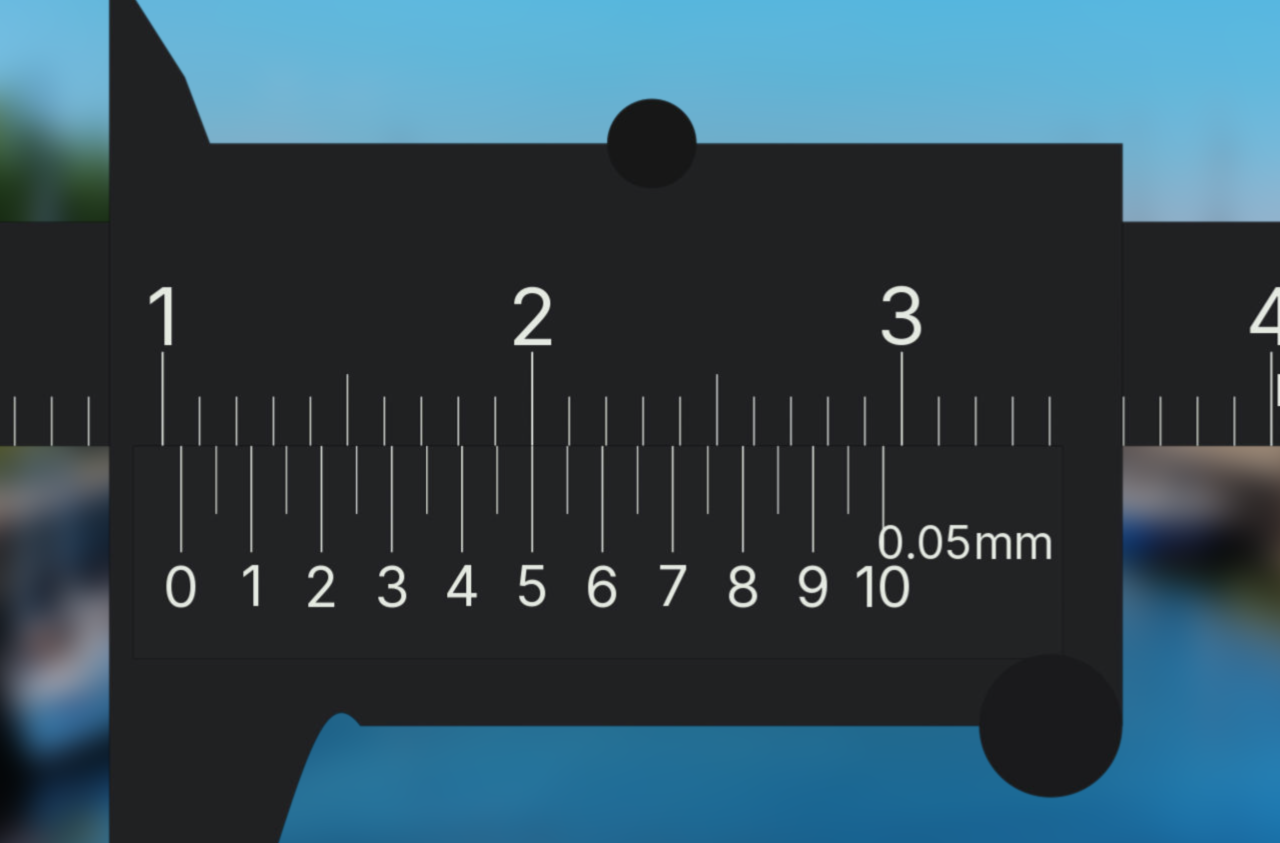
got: 10.50 mm
